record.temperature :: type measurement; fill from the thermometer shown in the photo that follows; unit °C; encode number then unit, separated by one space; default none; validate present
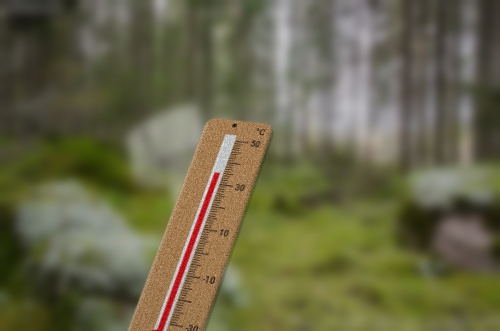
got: 35 °C
